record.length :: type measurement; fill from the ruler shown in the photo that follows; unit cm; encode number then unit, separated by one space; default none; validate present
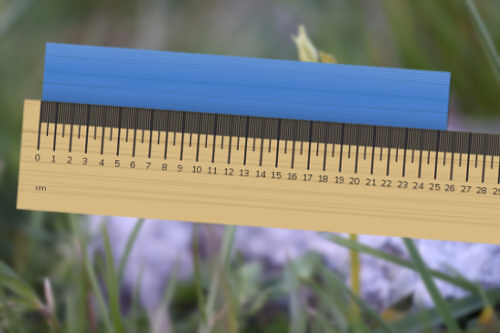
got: 25.5 cm
